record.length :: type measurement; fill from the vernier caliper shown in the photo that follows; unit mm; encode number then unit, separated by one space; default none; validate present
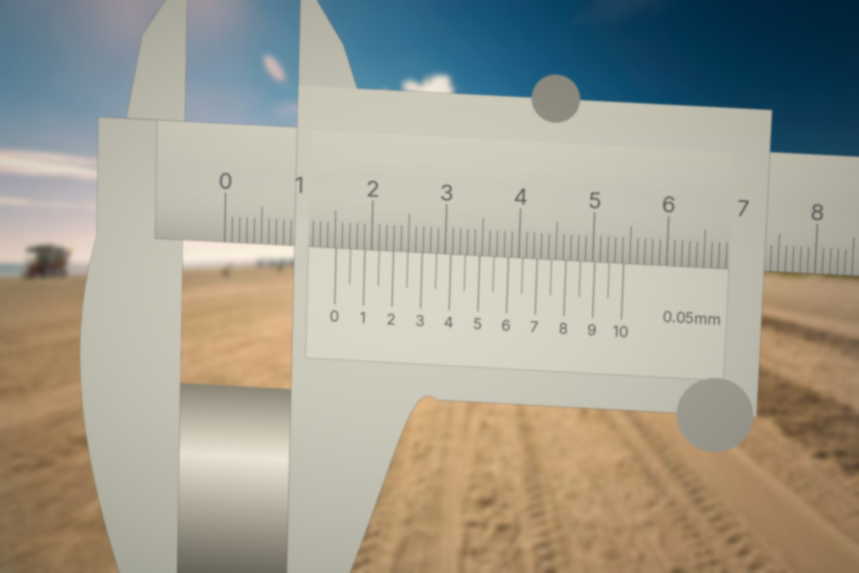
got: 15.2 mm
